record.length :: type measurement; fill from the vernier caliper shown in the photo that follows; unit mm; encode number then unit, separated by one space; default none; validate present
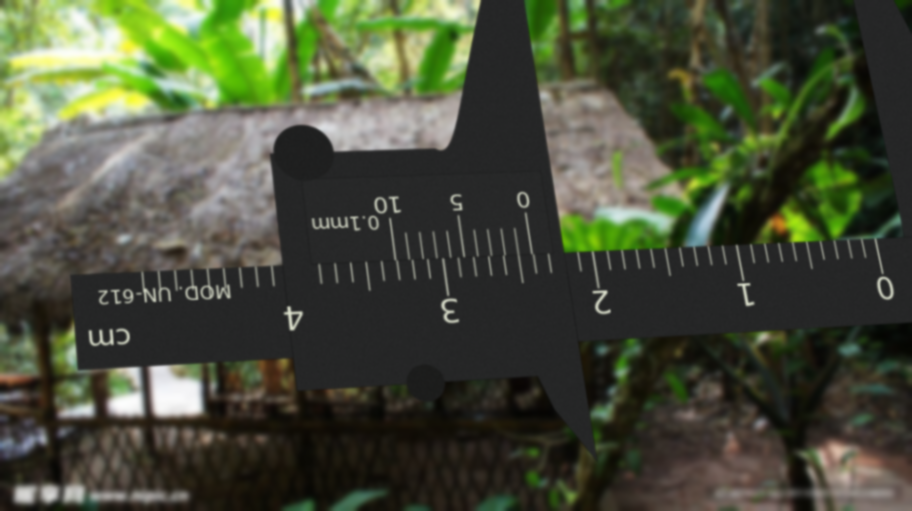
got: 24.1 mm
